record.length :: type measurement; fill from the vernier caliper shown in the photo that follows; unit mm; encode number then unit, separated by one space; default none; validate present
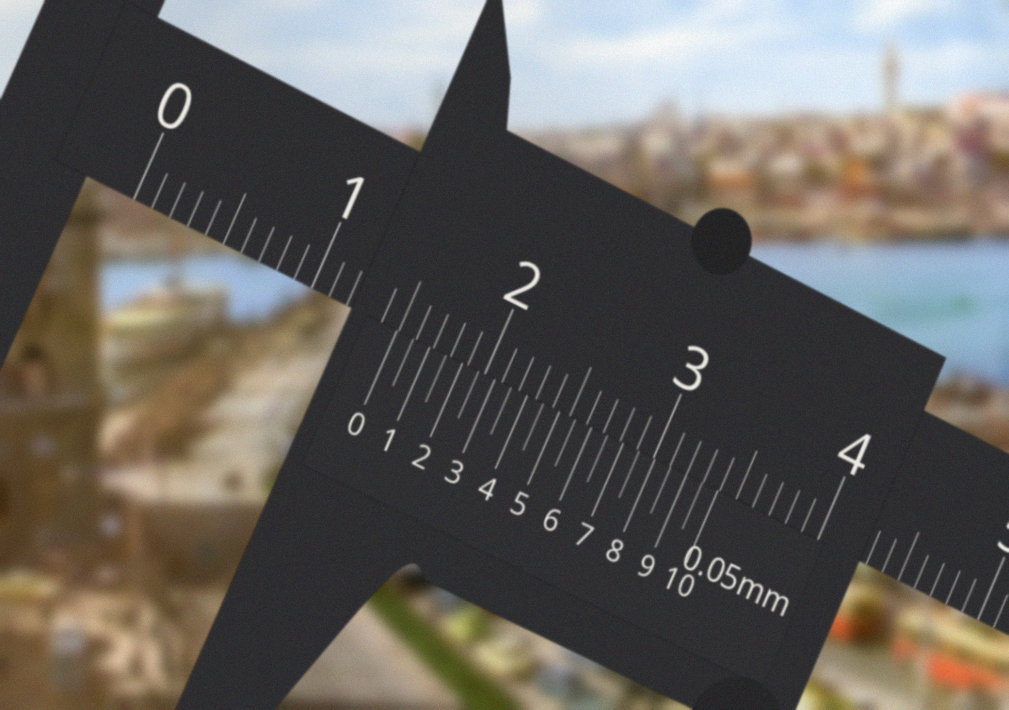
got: 14.9 mm
